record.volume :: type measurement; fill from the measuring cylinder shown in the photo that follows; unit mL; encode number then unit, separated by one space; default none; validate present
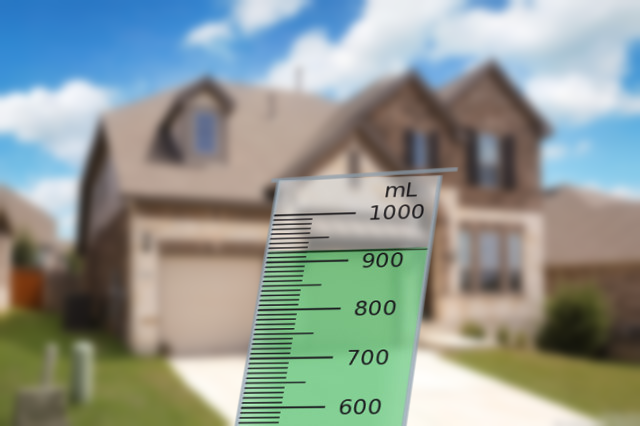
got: 920 mL
